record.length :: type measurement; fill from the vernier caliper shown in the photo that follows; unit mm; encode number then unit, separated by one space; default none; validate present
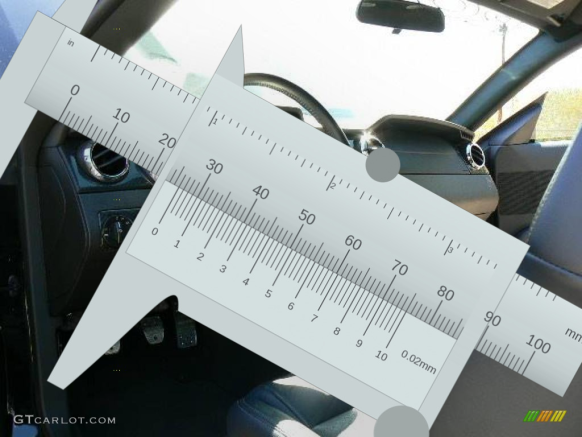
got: 26.0 mm
